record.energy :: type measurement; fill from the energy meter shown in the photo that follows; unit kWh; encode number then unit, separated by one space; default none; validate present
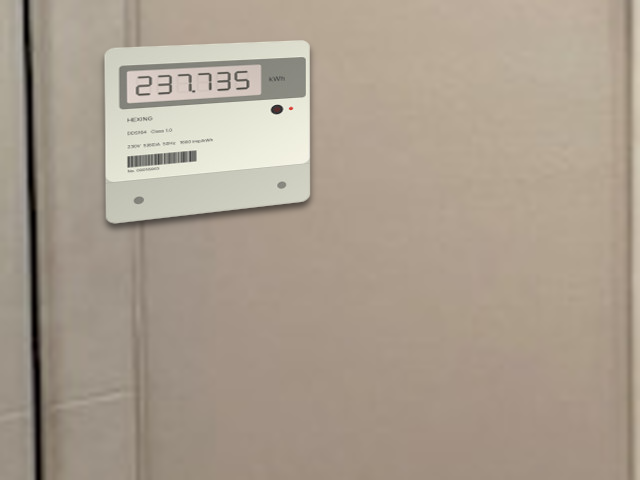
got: 237.735 kWh
